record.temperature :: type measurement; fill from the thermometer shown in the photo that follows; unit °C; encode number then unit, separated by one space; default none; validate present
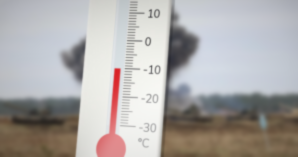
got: -10 °C
